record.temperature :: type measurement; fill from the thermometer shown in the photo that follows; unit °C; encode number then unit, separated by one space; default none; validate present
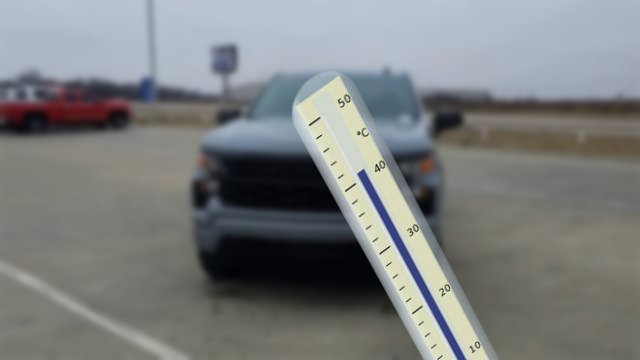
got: 41 °C
